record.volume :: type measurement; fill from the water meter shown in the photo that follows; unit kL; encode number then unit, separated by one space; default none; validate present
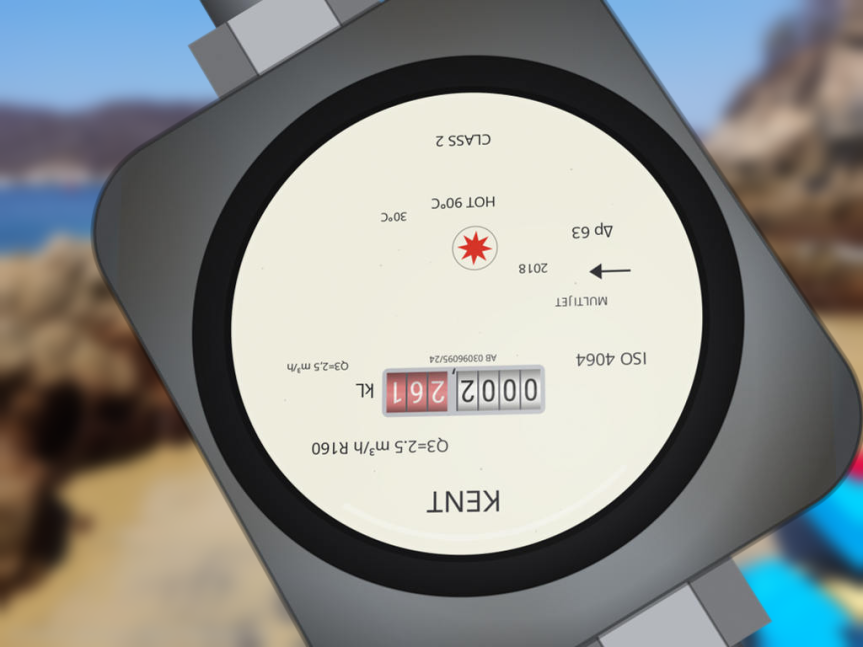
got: 2.261 kL
